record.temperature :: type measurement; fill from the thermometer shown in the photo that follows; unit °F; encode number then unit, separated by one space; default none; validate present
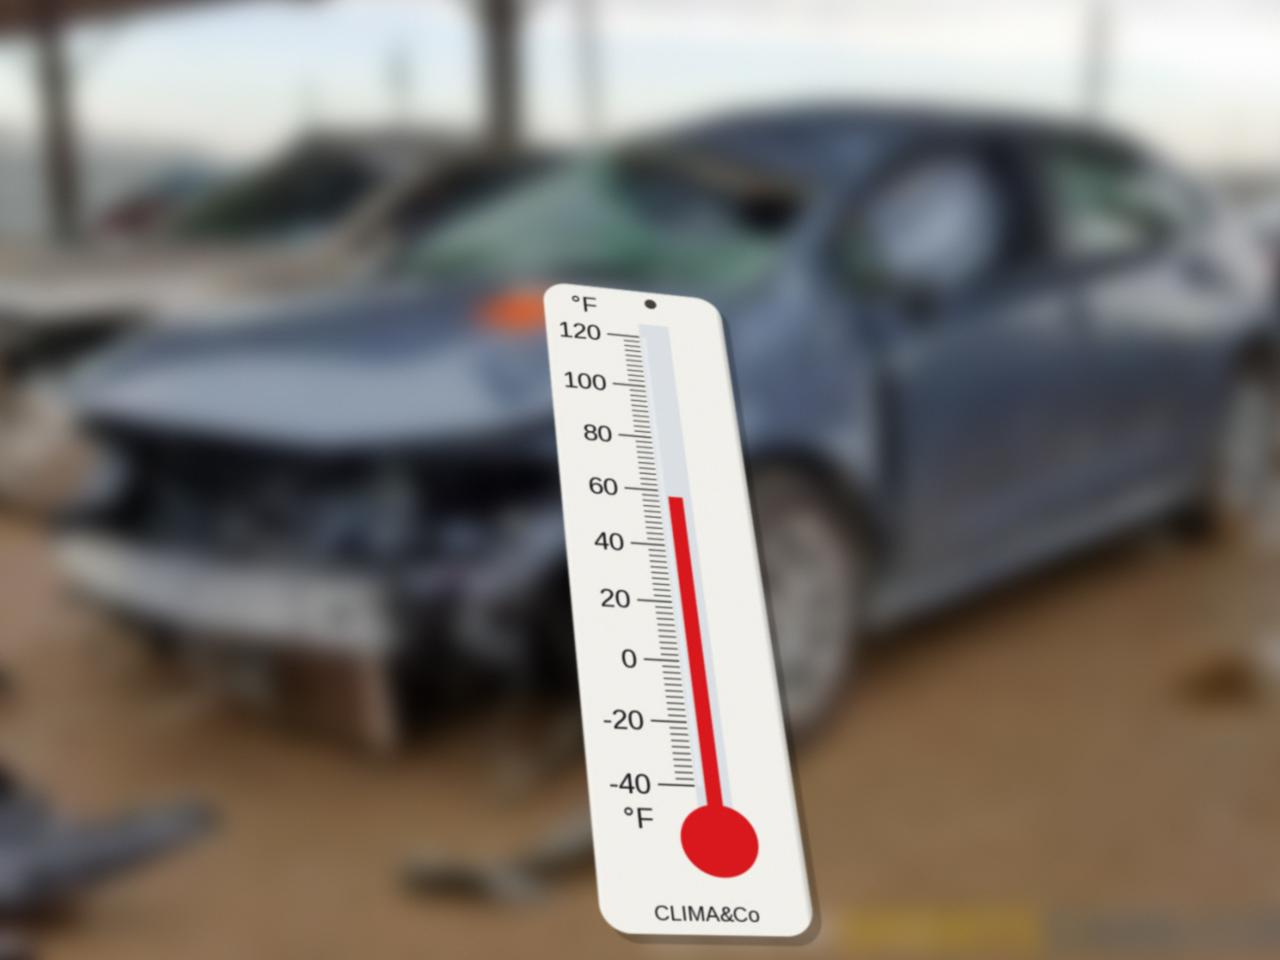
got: 58 °F
